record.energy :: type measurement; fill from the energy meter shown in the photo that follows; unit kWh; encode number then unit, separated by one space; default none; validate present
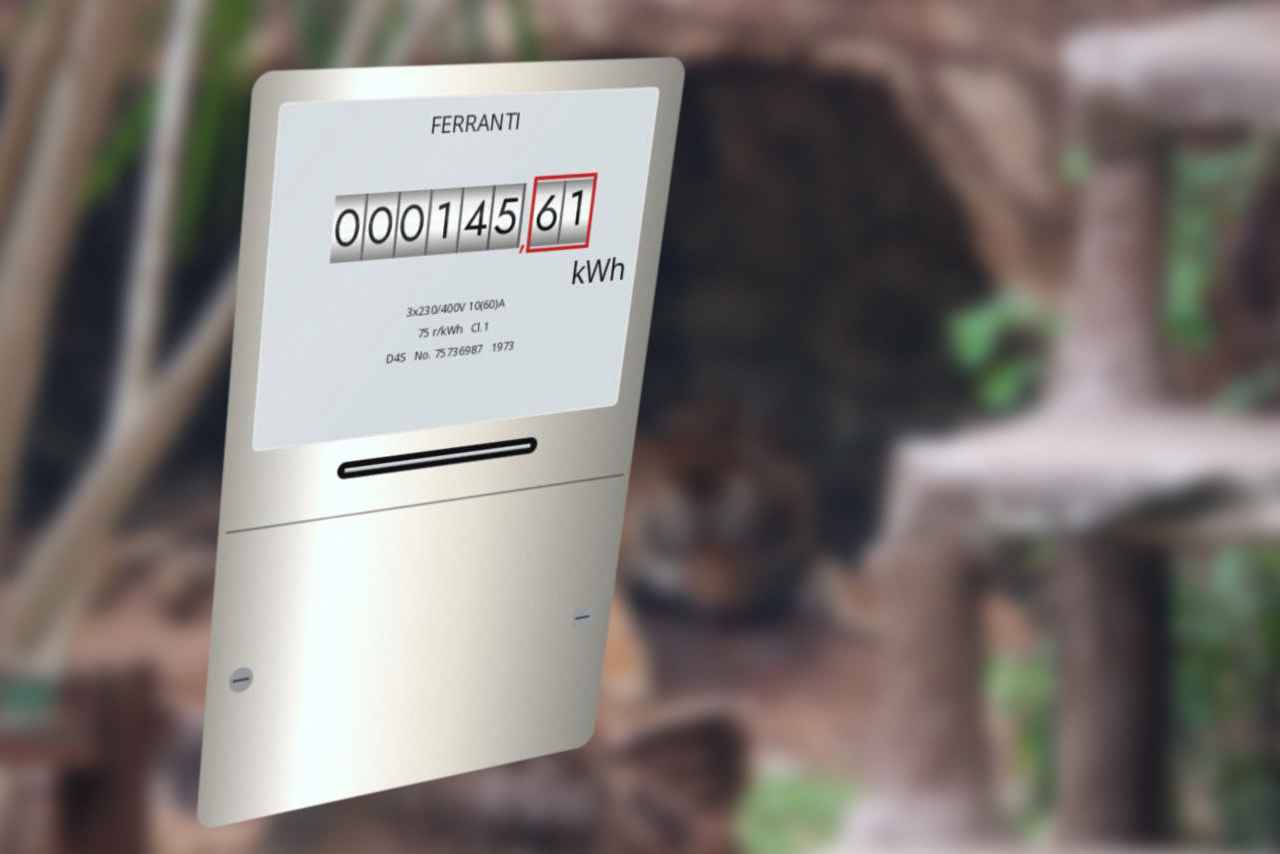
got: 145.61 kWh
